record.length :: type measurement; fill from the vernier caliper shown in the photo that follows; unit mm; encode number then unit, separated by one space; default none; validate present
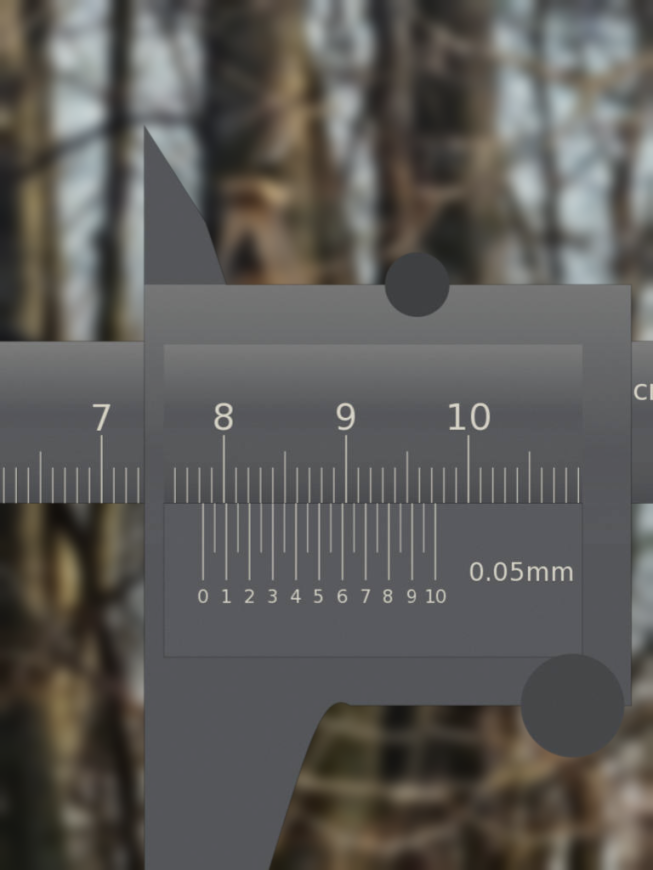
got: 78.3 mm
